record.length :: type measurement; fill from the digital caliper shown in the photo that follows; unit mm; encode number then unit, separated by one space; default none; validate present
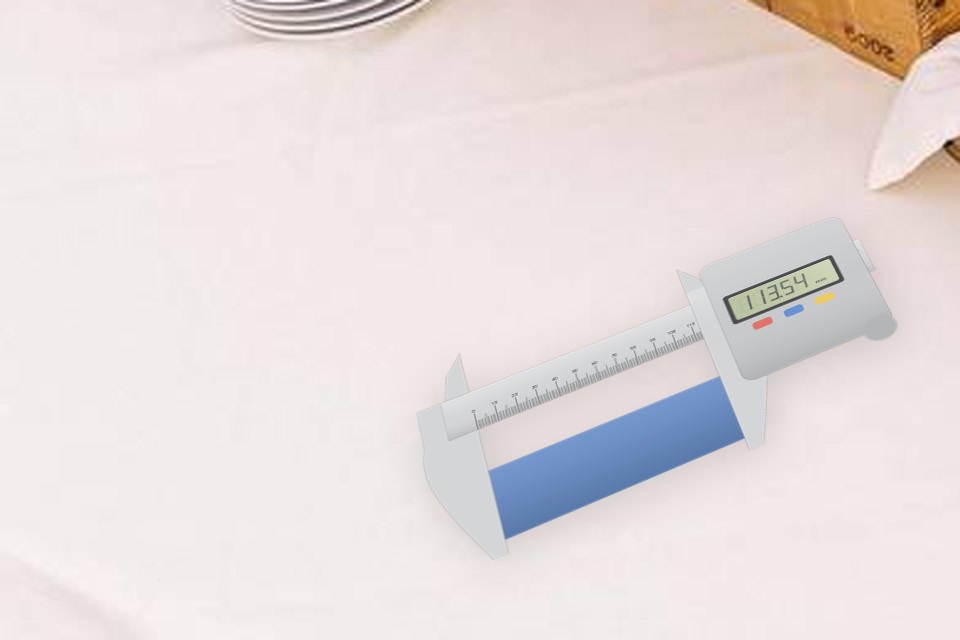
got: 113.54 mm
